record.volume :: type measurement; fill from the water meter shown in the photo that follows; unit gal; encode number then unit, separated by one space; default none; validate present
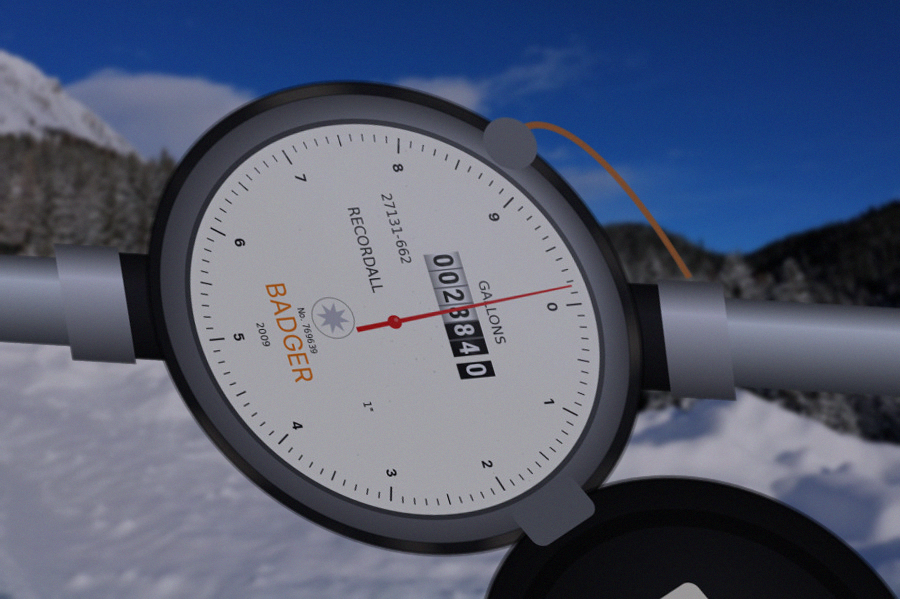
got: 28839.8 gal
